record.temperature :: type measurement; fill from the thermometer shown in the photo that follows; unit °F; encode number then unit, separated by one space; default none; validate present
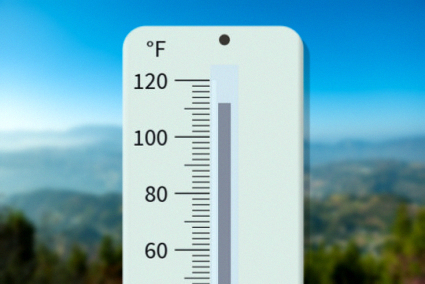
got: 112 °F
